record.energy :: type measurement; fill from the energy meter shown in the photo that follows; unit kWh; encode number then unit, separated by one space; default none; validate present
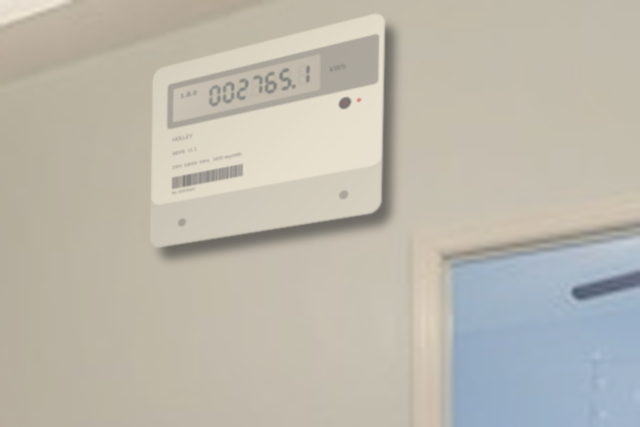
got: 2765.1 kWh
